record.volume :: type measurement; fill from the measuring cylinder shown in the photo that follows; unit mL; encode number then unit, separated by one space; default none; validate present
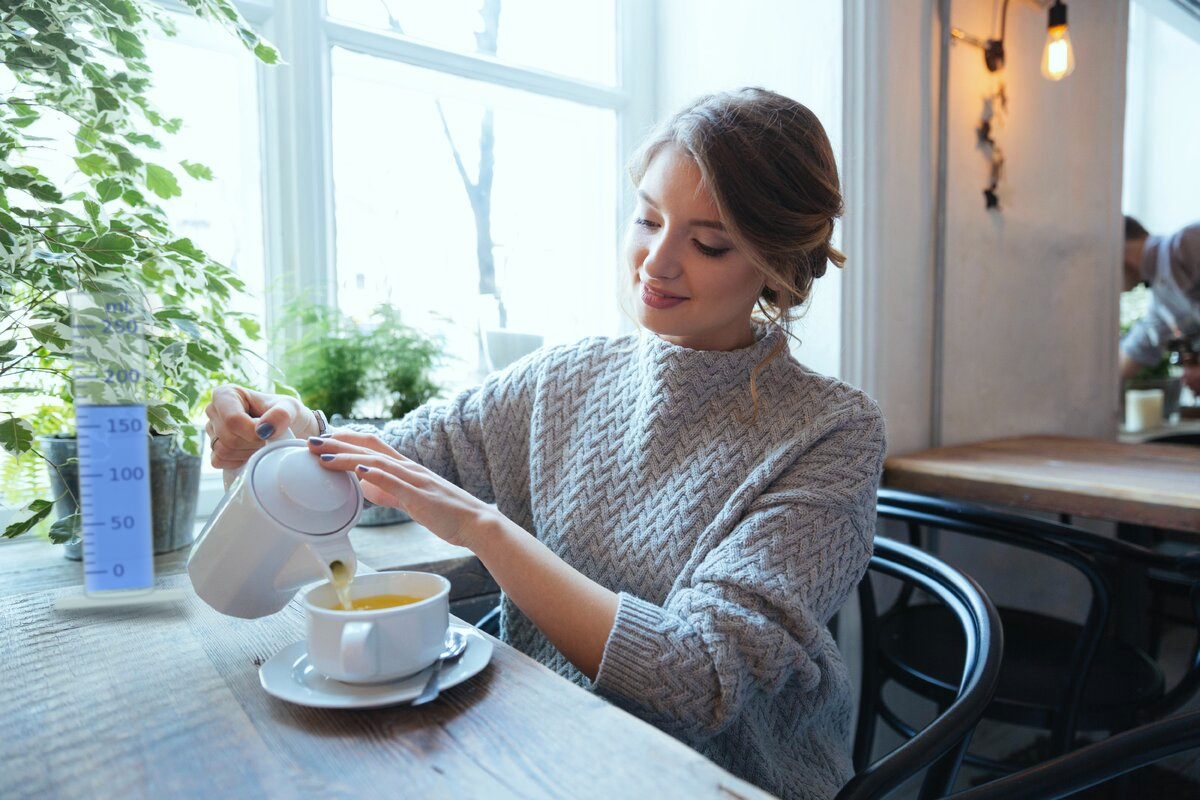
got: 170 mL
